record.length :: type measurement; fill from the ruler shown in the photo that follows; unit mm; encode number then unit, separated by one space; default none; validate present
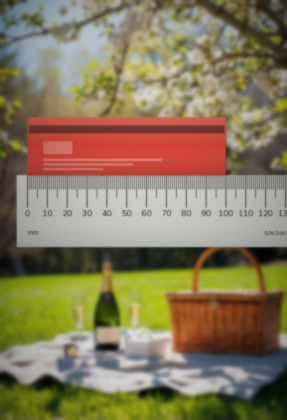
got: 100 mm
